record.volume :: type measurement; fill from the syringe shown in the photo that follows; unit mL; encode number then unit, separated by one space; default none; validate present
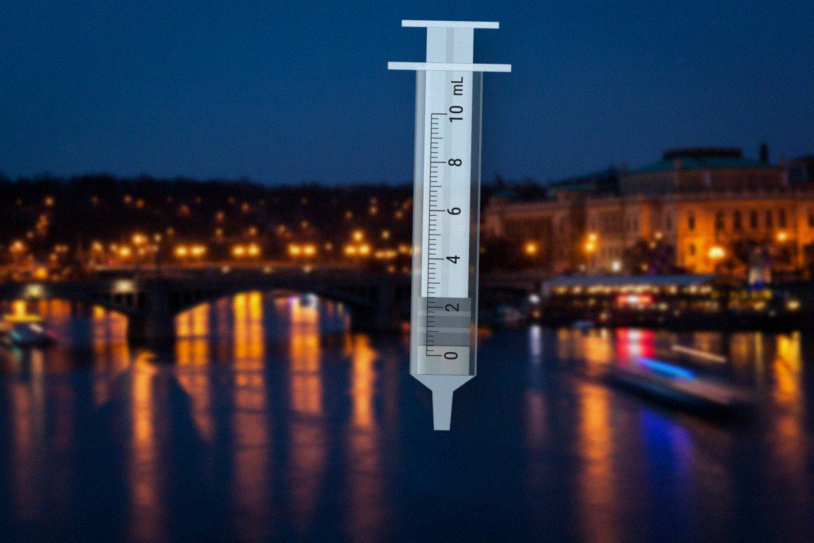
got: 0.4 mL
